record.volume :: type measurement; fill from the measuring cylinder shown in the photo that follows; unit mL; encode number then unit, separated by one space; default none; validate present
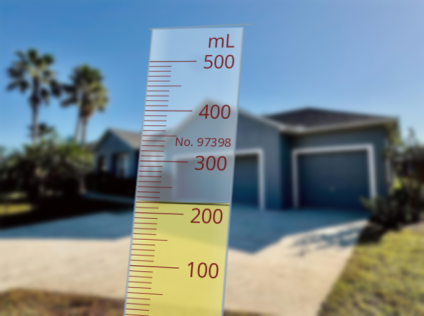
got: 220 mL
